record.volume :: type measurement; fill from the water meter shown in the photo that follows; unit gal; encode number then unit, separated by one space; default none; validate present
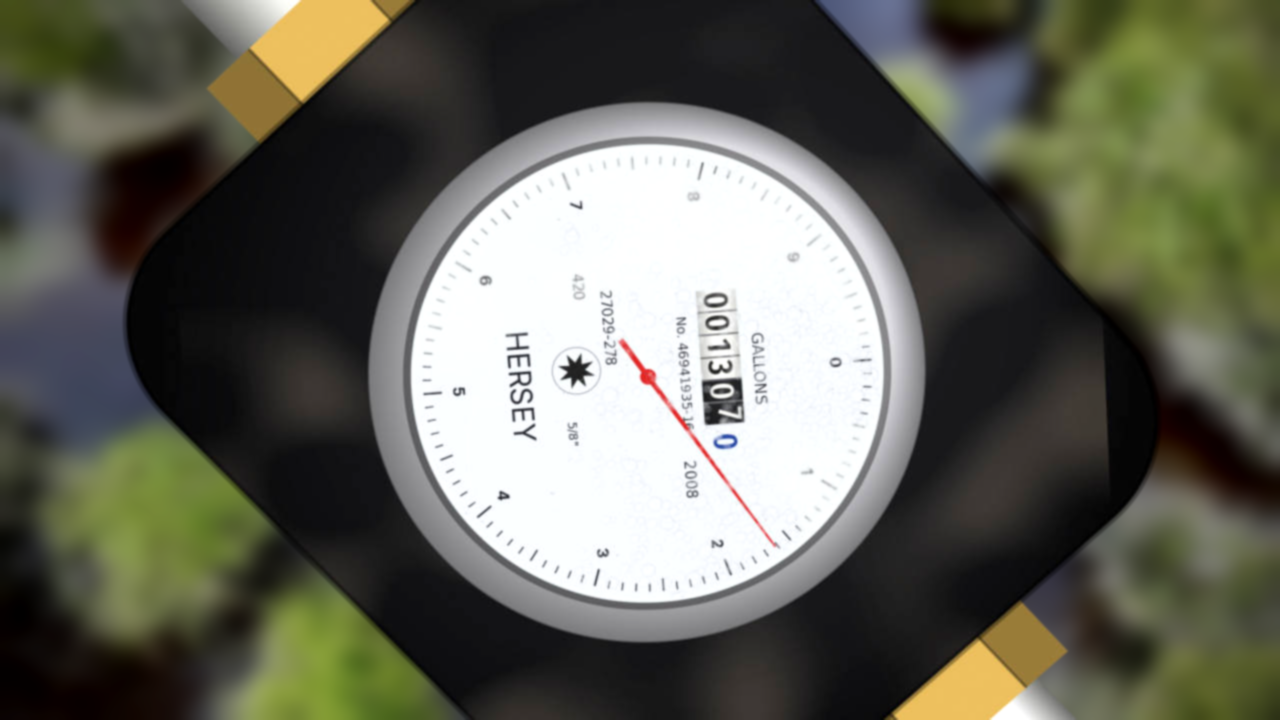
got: 13071.6 gal
